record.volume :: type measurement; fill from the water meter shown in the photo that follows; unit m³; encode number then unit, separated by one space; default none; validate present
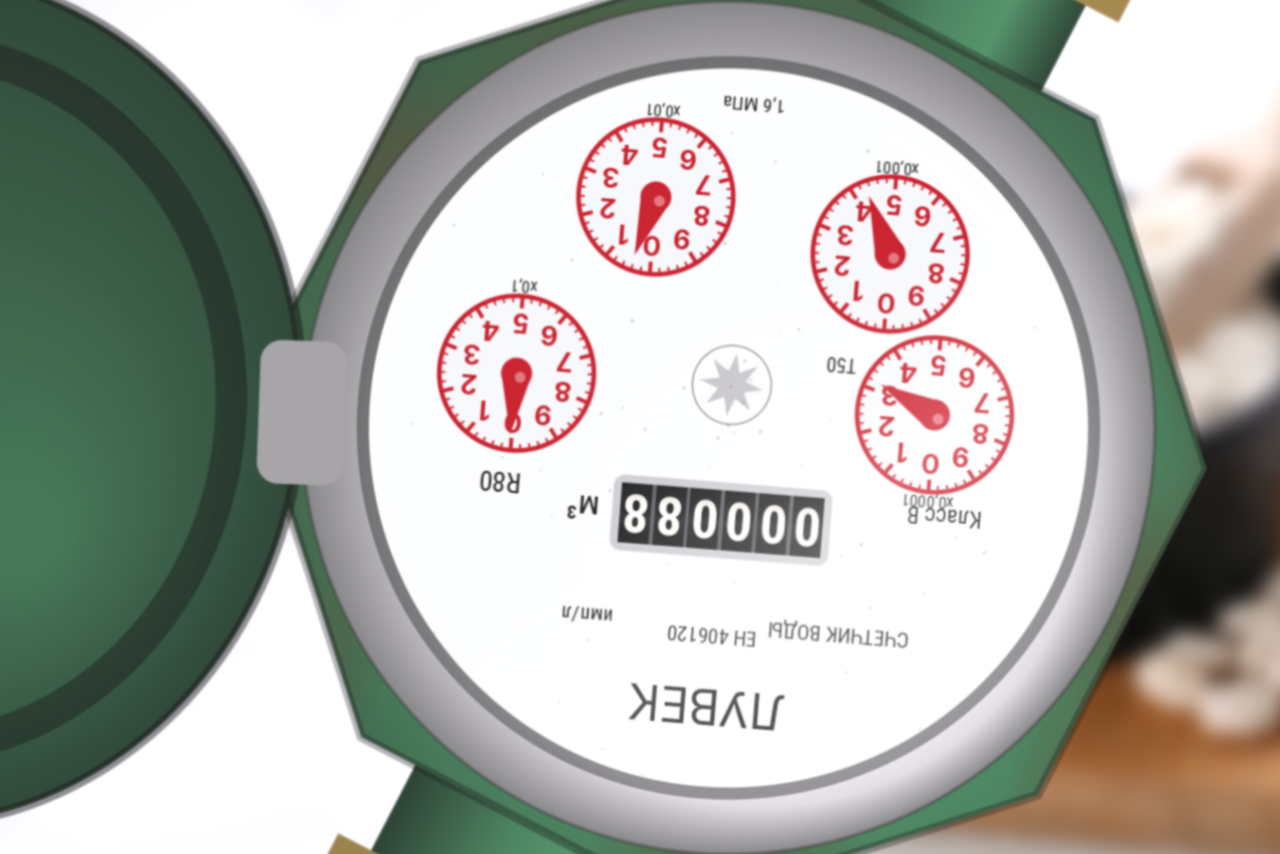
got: 88.0043 m³
